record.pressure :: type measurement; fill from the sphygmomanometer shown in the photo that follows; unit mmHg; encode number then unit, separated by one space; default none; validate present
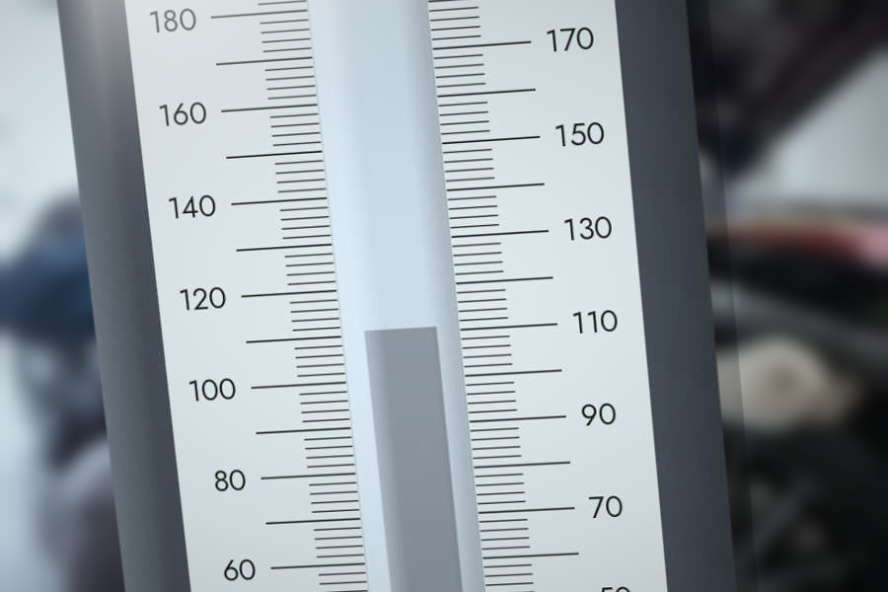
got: 111 mmHg
